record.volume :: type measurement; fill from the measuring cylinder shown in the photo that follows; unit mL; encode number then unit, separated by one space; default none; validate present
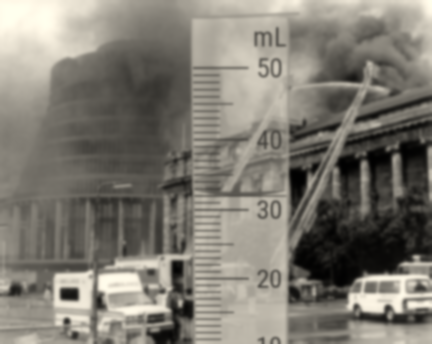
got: 32 mL
